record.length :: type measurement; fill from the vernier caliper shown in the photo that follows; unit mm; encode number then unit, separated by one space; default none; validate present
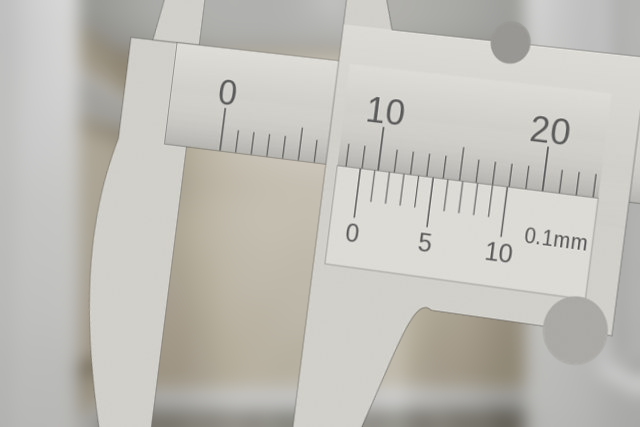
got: 8.9 mm
